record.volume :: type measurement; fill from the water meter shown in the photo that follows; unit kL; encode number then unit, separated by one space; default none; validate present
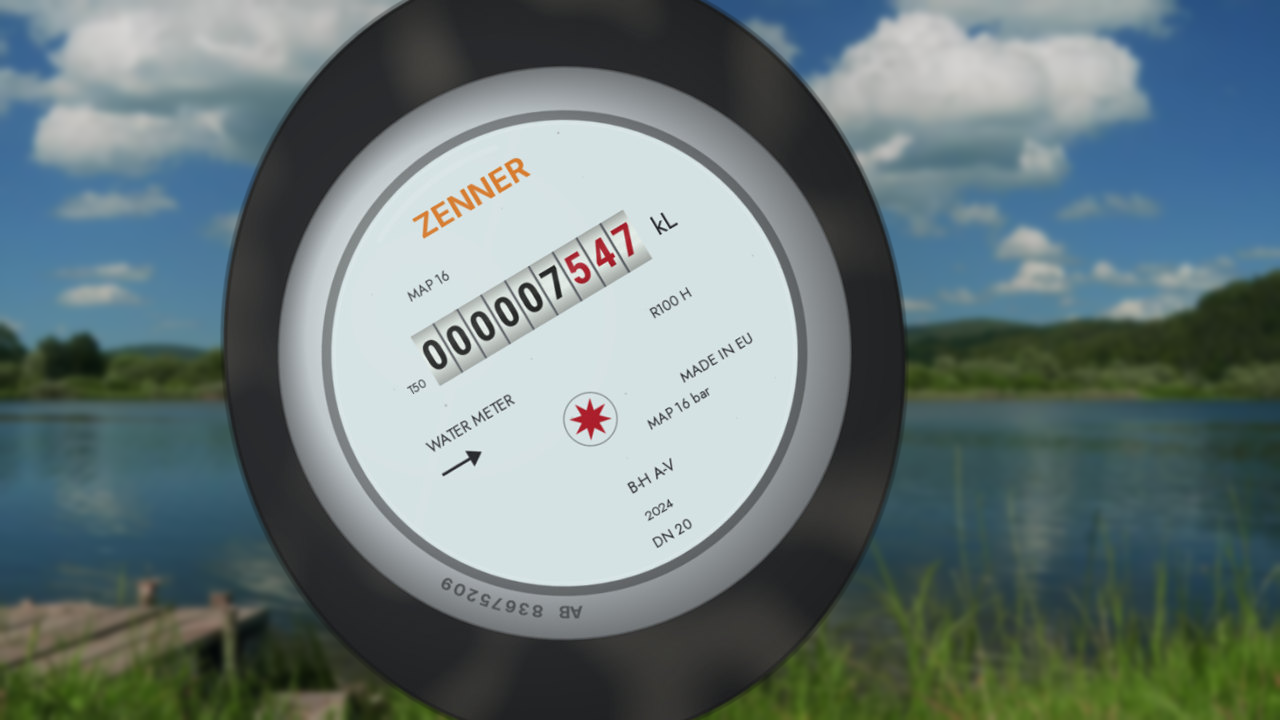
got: 7.547 kL
